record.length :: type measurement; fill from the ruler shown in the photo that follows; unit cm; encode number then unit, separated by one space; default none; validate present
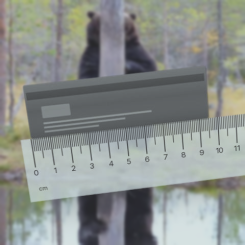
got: 9.5 cm
